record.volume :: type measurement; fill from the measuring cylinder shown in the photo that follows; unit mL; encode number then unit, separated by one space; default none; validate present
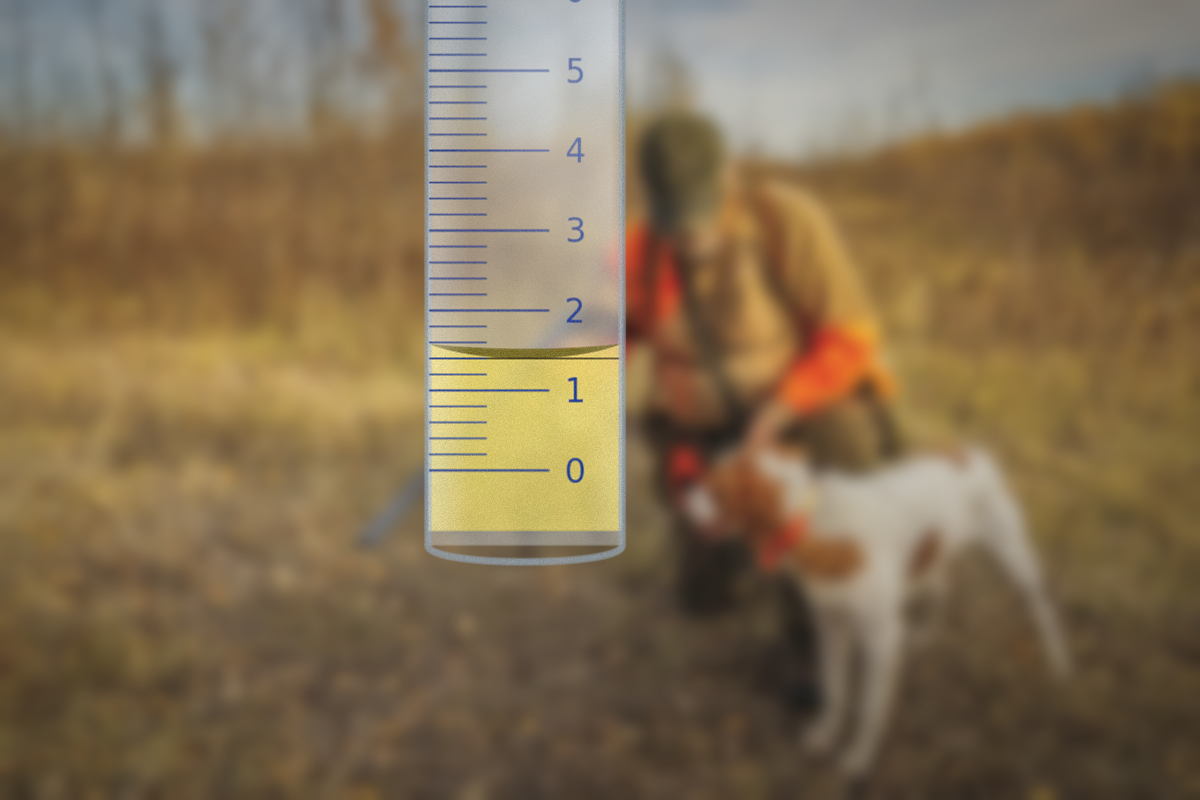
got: 1.4 mL
